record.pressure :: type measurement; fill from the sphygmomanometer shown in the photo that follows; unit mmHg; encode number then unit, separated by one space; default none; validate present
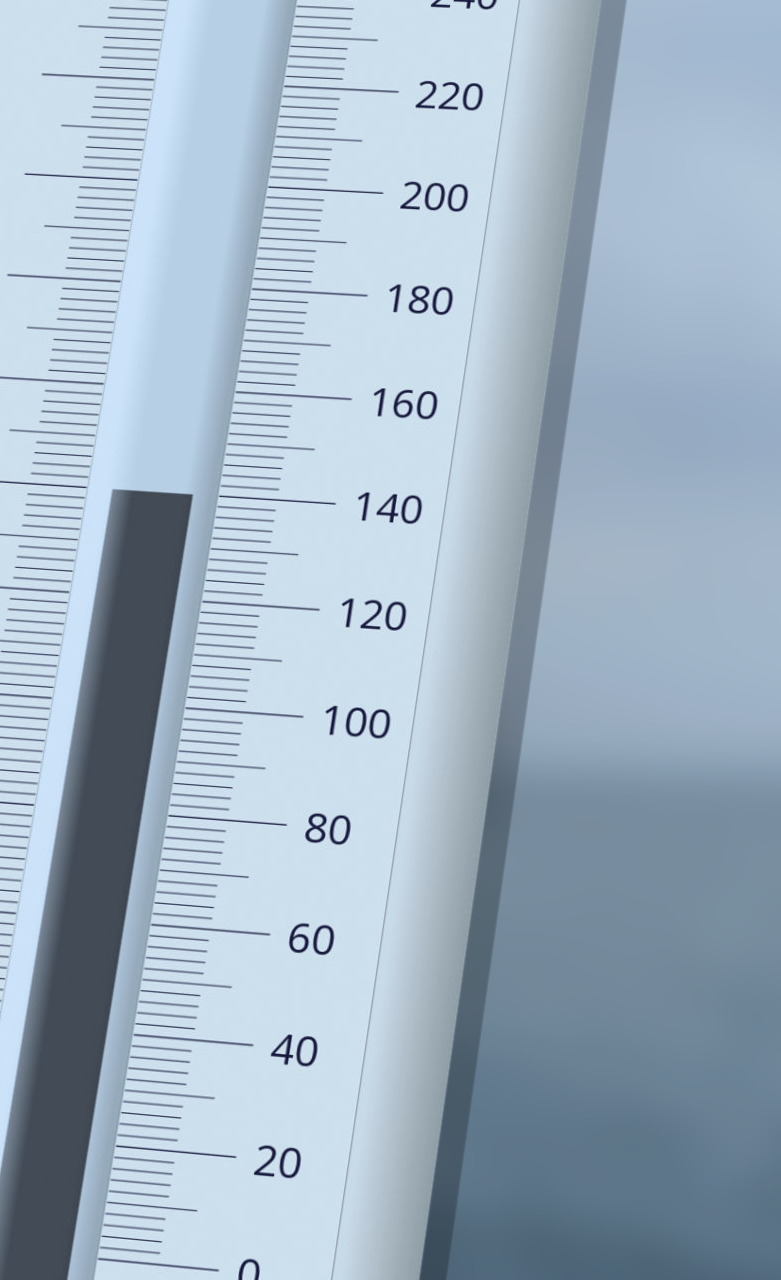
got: 140 mmHg
